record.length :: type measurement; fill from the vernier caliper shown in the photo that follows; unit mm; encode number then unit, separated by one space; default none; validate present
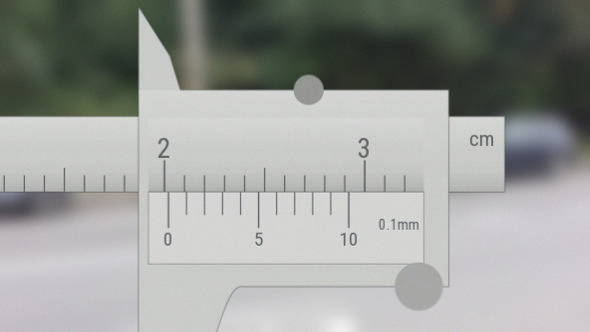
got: 20.2 mm
